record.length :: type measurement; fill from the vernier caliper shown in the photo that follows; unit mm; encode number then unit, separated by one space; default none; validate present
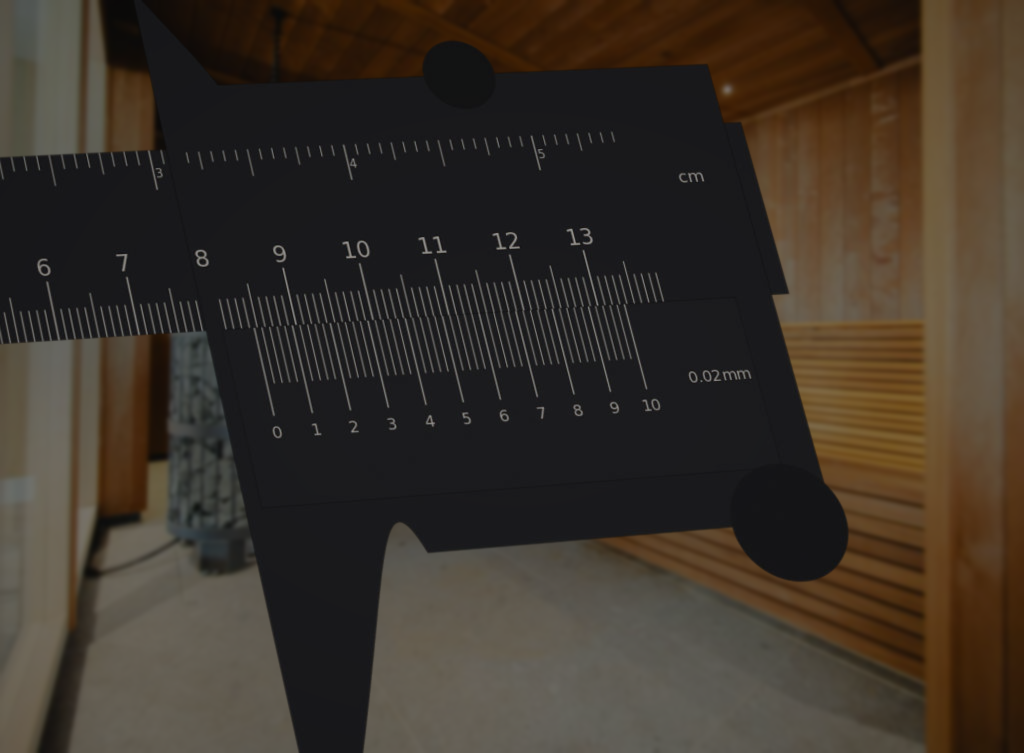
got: 84.6 mm
